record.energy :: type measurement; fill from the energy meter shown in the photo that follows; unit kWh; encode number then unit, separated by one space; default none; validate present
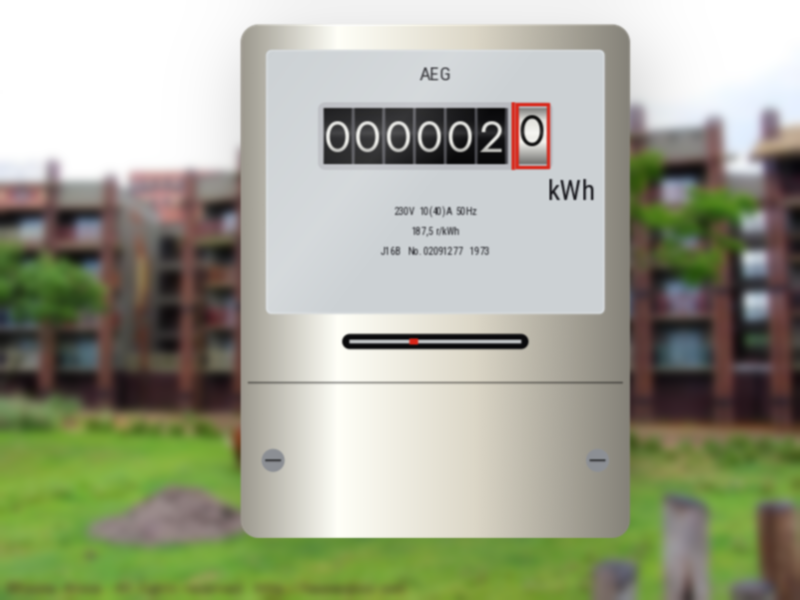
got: 2.0 kWh
